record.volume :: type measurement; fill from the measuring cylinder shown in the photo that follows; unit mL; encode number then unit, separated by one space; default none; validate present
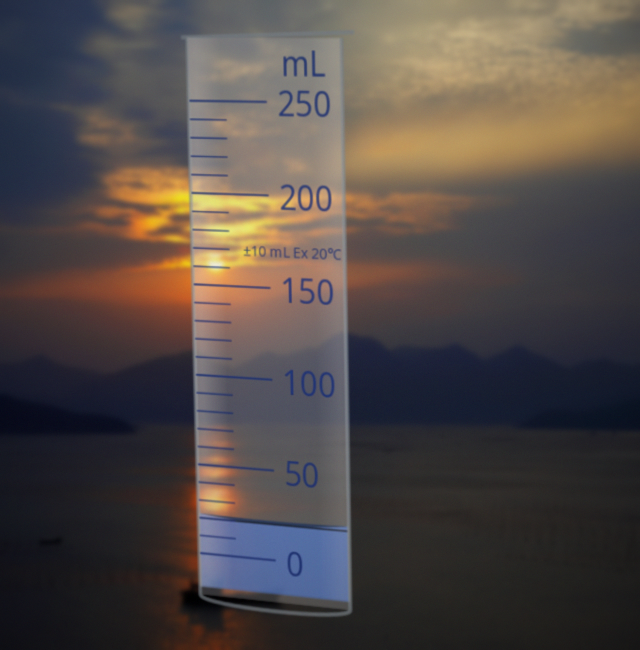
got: 20 mL
